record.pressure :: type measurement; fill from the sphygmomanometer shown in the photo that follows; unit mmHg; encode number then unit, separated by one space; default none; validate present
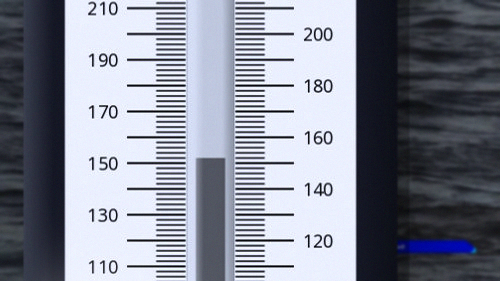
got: 152 mmHg
